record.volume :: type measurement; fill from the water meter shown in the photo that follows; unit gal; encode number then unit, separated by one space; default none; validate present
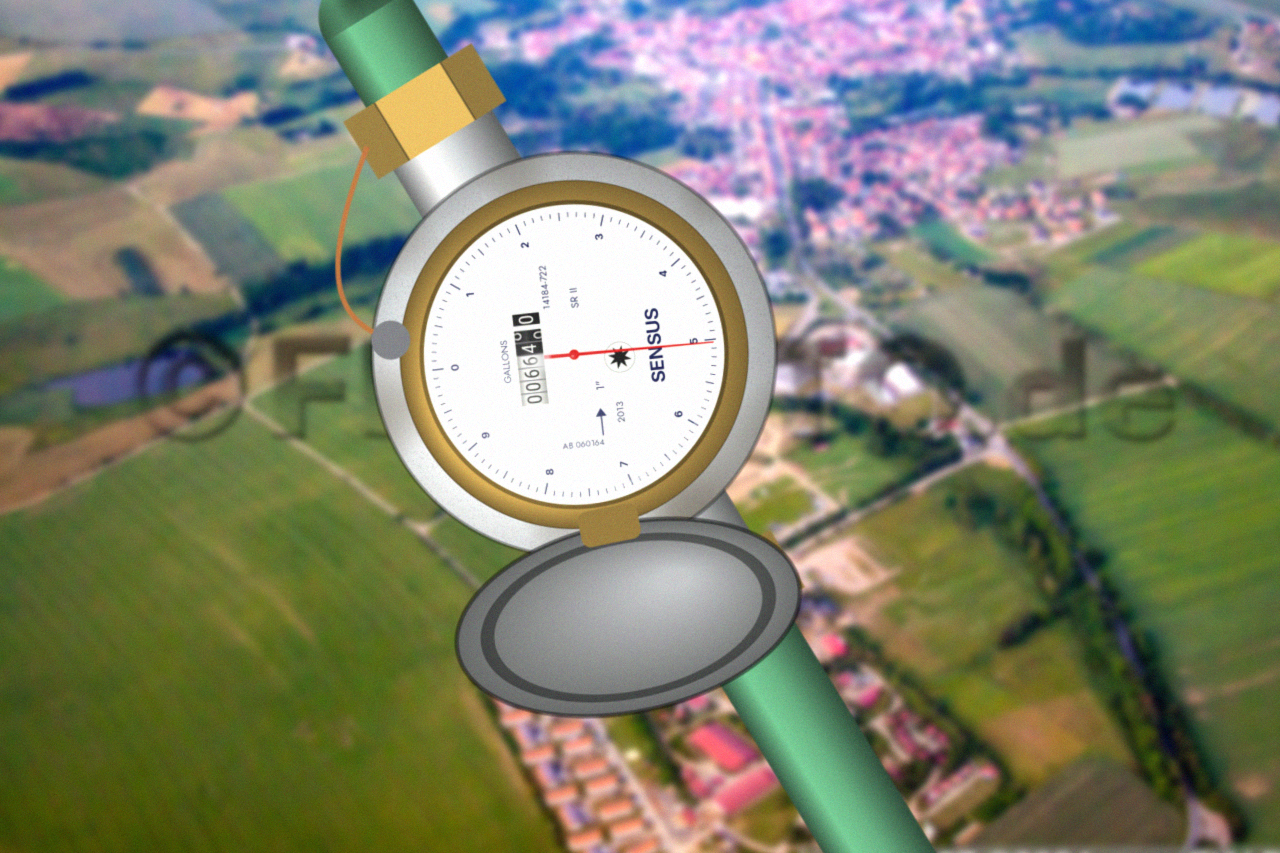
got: 66485.0 gal
